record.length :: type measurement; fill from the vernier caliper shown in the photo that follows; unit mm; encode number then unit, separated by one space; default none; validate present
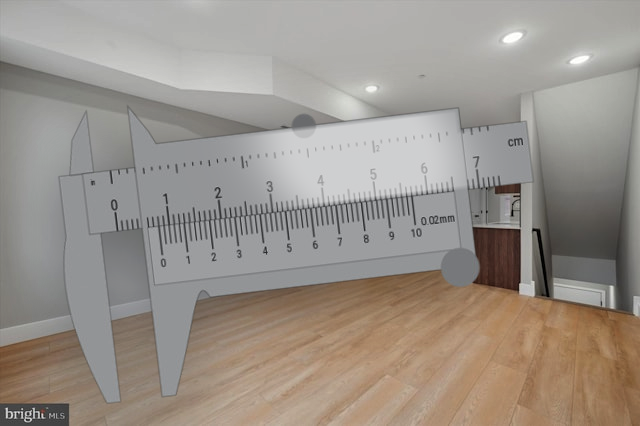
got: 8.0 mm
